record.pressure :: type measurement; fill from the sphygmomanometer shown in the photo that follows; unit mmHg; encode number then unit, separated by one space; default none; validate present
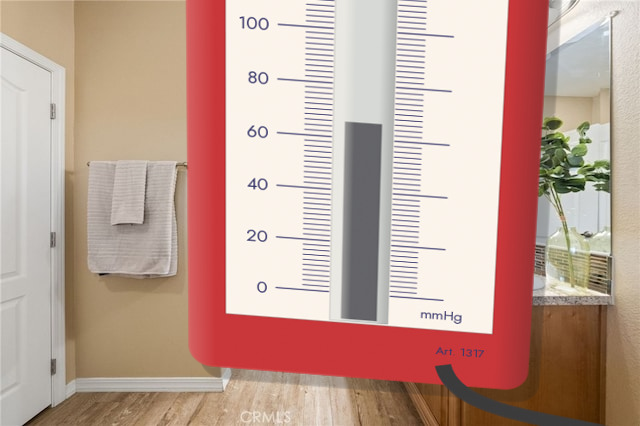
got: 66 mmHg
